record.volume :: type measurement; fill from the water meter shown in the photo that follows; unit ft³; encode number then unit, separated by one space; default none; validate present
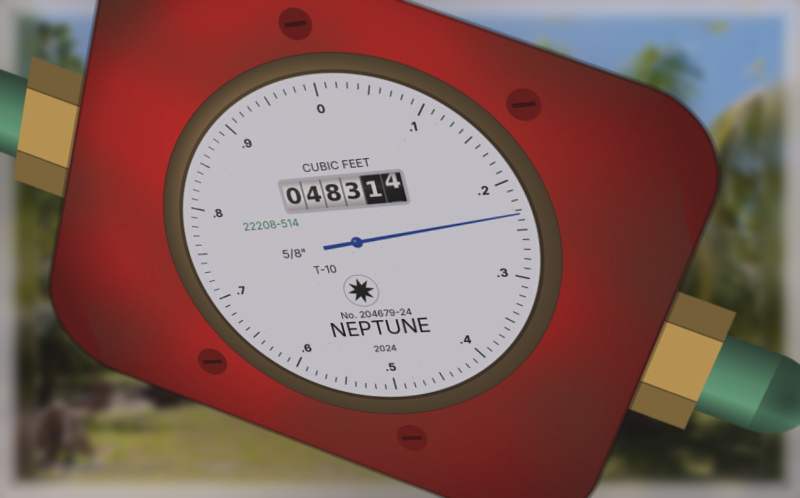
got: 48314.23 ft³
